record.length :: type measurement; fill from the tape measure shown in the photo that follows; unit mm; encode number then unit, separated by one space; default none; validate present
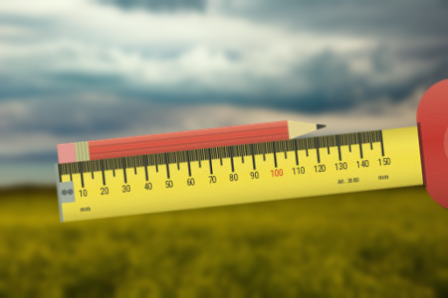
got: 125 mm
